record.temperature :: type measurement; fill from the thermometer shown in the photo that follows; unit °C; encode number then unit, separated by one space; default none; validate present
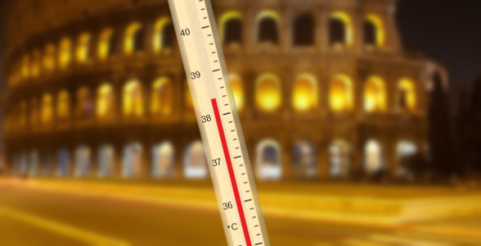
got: 38.4 °C
